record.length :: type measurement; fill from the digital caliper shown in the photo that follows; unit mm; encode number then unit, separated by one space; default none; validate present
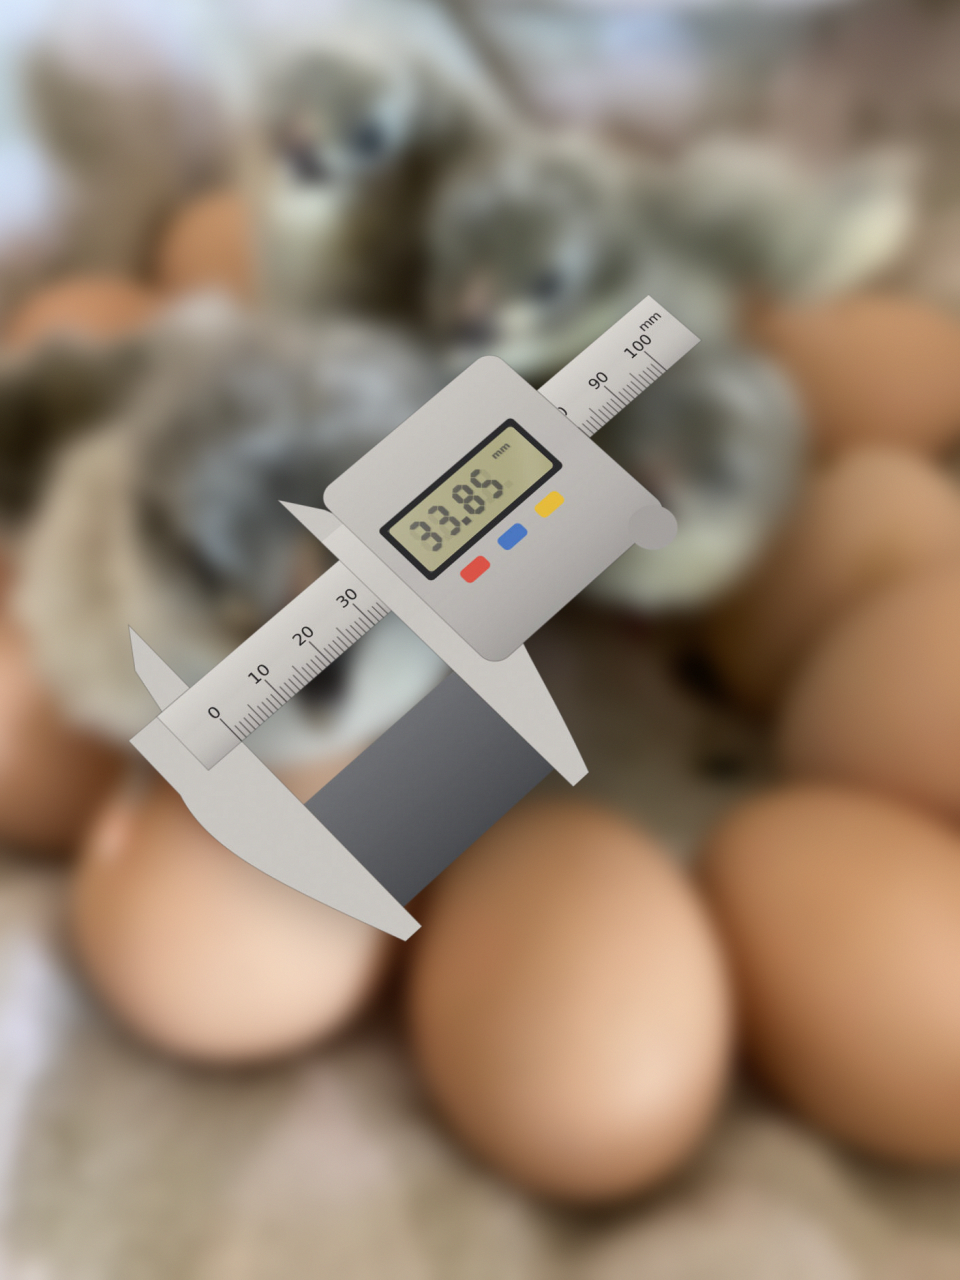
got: 33.85 mm
